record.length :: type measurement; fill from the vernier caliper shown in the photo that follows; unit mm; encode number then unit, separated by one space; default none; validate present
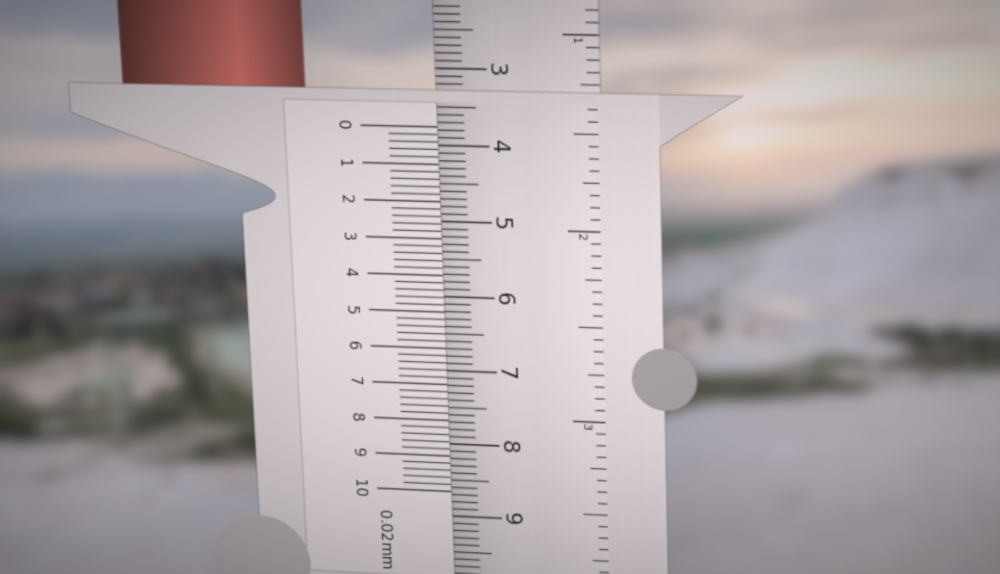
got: 37.6 mm
